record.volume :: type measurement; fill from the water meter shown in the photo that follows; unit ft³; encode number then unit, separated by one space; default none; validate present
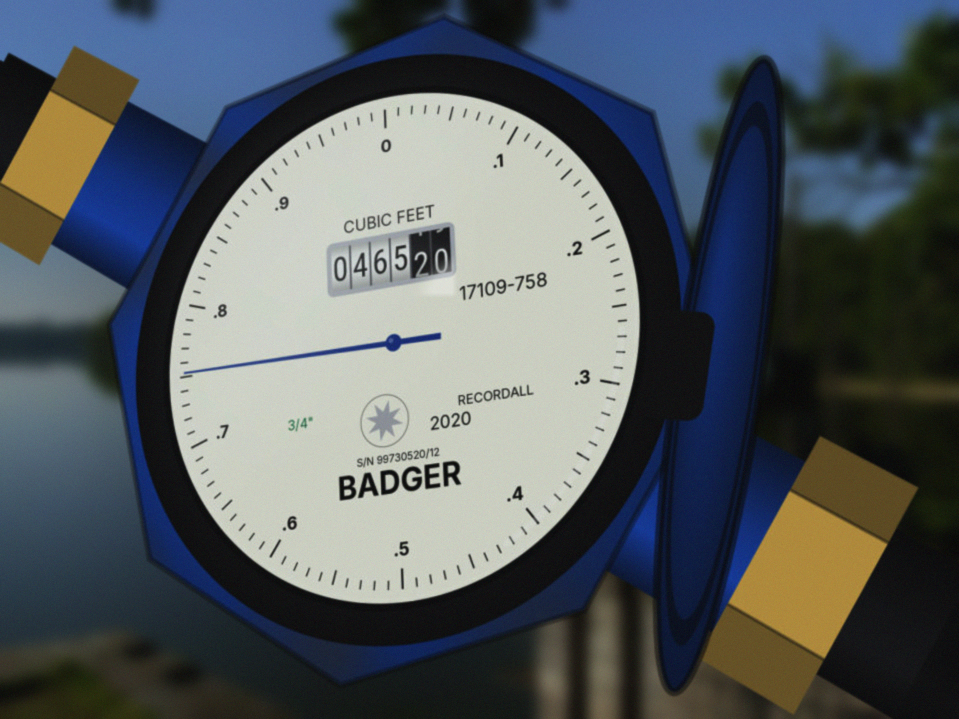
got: 46519.75 ft³
